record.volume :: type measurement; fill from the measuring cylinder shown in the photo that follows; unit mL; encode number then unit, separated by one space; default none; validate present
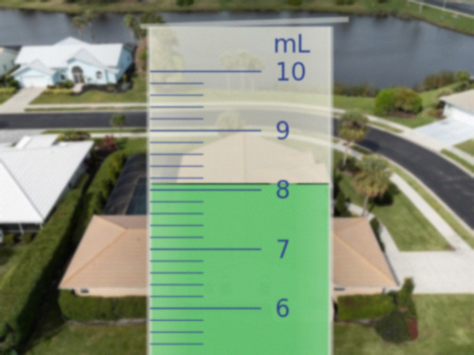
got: 8.1 mL
